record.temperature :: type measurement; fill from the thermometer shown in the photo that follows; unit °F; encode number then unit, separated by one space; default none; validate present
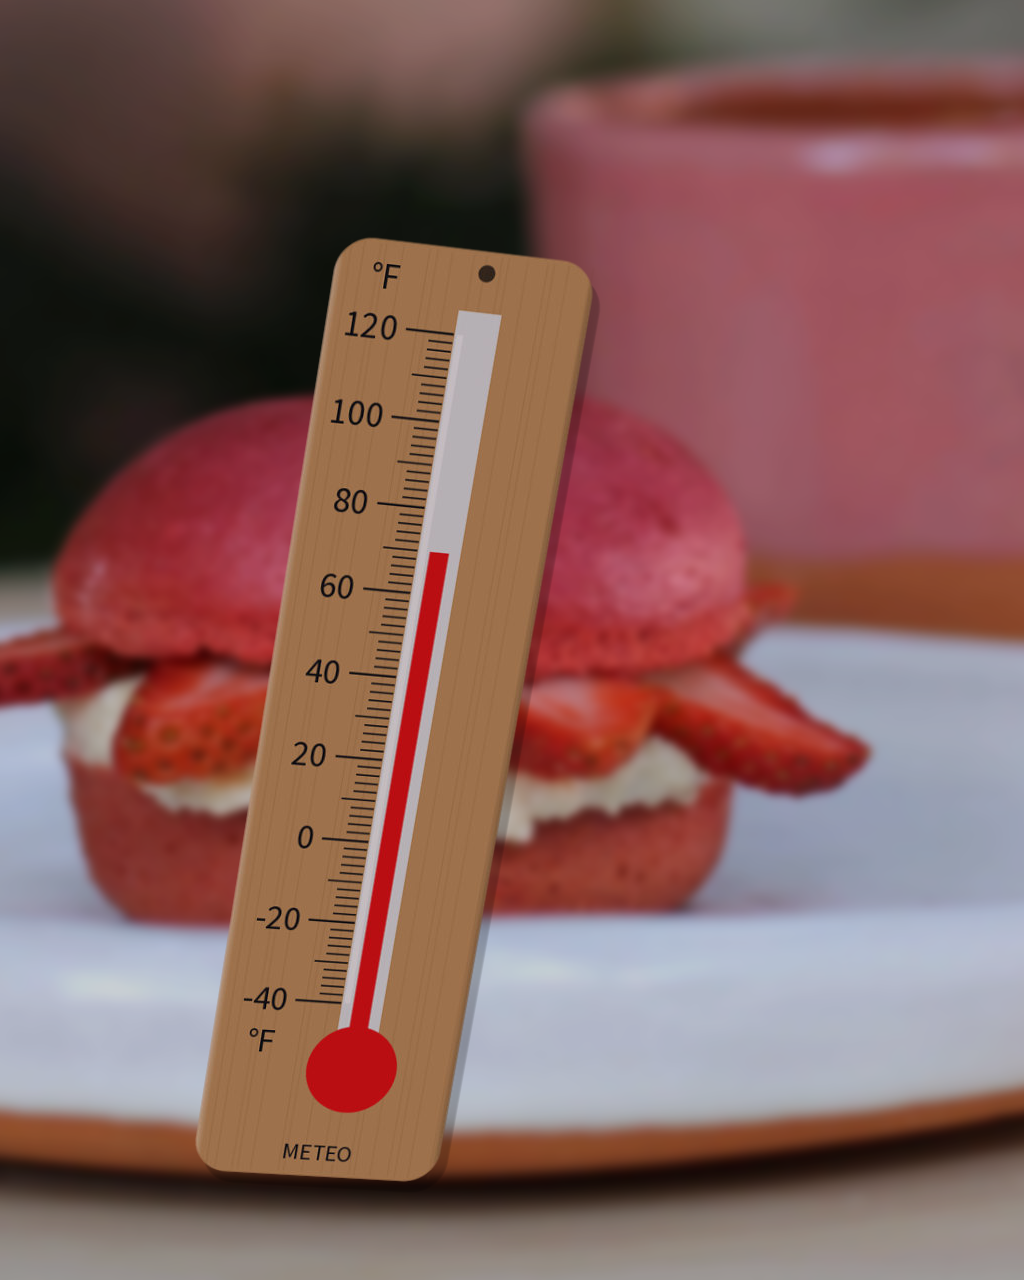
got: 70 °F
